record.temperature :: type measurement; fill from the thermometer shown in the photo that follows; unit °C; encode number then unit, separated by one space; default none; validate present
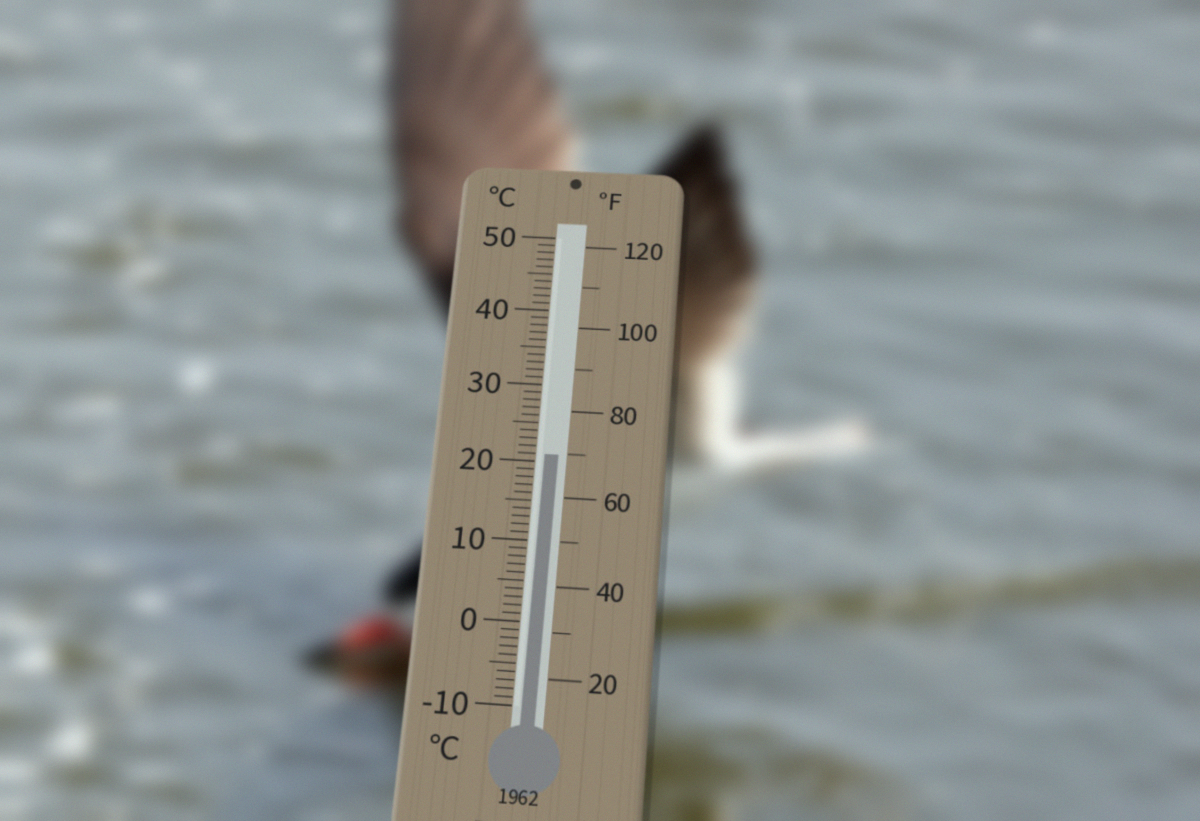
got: 21 °C
